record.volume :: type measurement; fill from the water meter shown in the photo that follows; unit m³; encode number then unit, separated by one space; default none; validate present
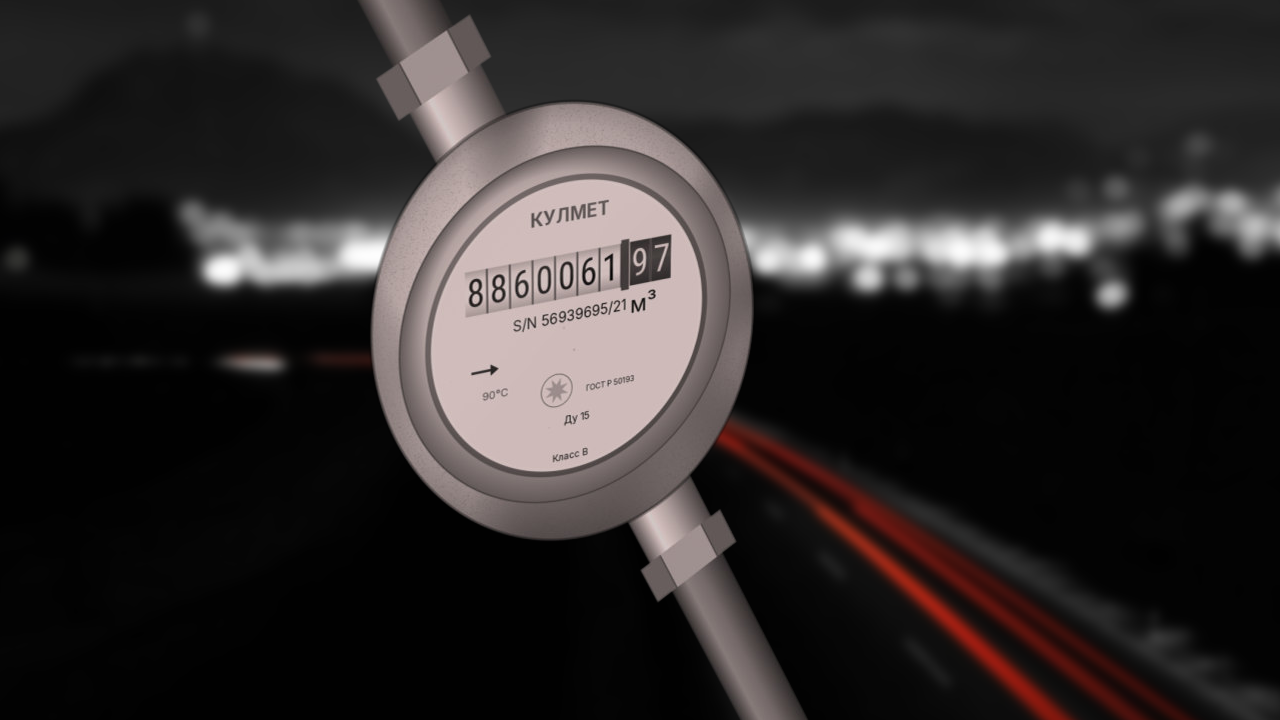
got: 8860061.97 m³
